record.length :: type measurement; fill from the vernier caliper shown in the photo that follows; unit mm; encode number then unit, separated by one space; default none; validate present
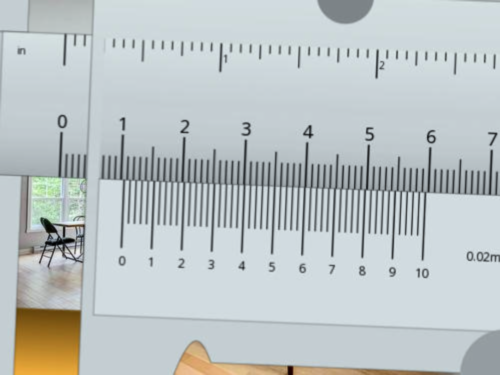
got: 10.5 mm
